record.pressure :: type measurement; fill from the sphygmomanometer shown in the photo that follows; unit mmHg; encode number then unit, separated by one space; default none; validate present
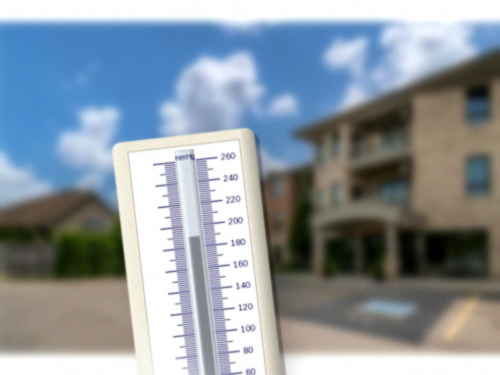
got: 190 mmHg
